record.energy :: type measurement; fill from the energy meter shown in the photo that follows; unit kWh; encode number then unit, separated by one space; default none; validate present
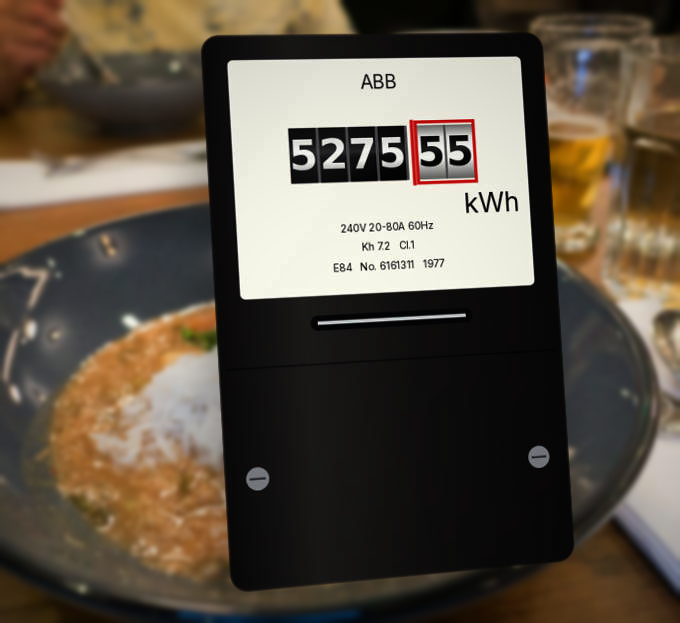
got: 5275.55 kWh
